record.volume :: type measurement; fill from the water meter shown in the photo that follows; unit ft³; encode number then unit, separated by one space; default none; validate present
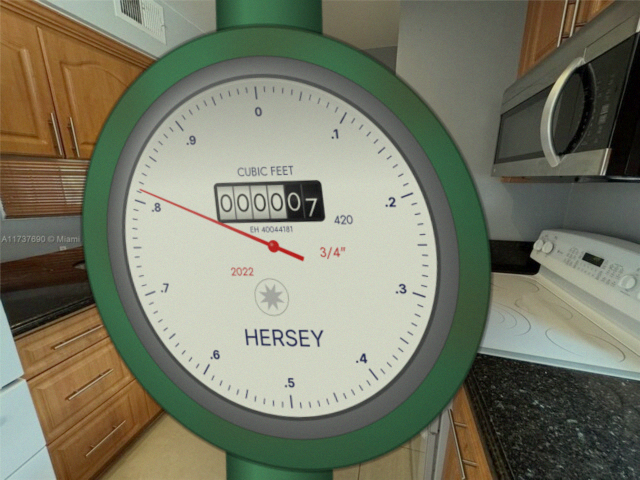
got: 6.81 ft³
